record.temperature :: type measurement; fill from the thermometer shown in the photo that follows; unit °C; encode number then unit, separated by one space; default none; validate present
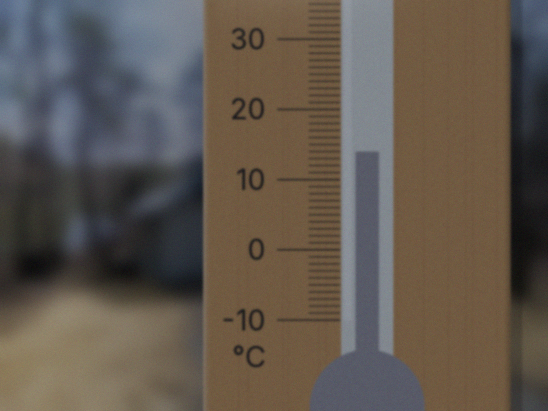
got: 14 °C
